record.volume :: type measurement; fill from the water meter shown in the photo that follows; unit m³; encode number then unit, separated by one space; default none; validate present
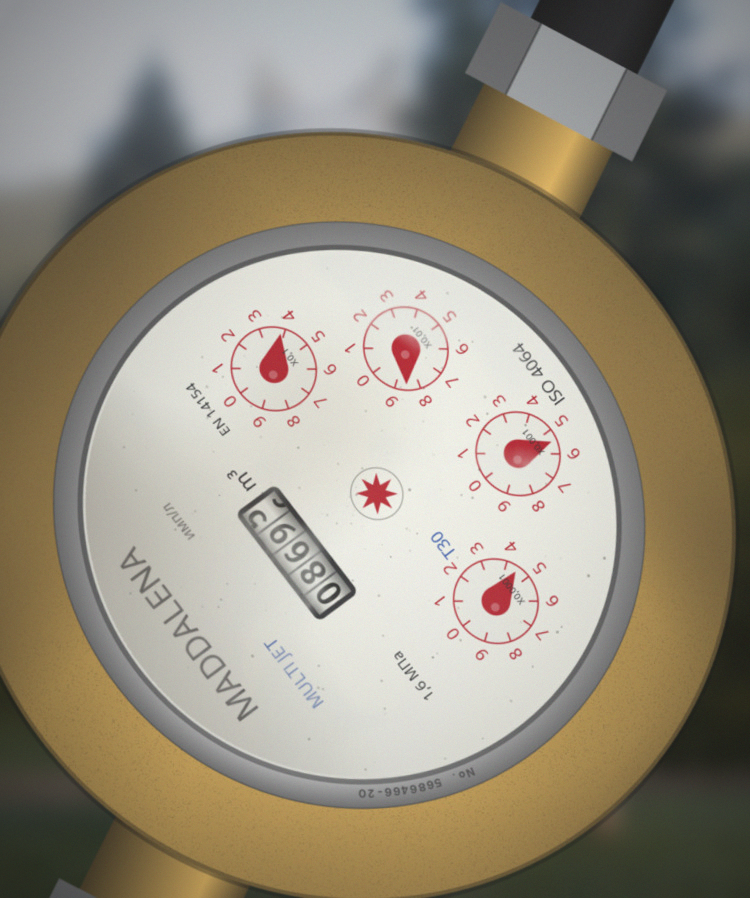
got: 8695.3854 m³
